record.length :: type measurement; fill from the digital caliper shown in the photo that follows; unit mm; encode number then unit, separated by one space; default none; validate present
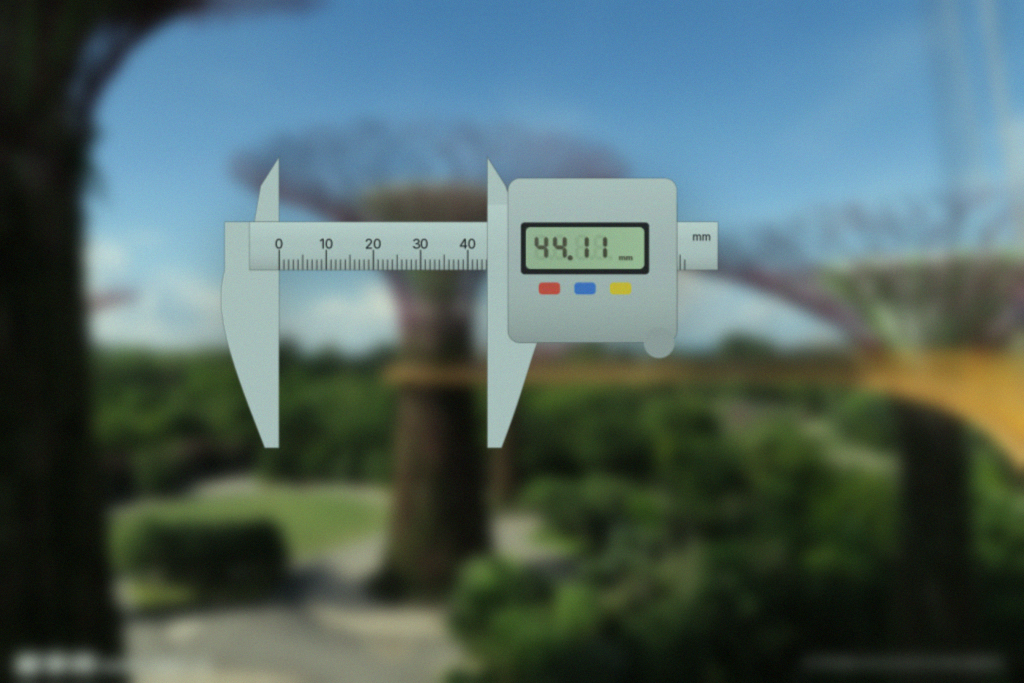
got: 44.11 mm
